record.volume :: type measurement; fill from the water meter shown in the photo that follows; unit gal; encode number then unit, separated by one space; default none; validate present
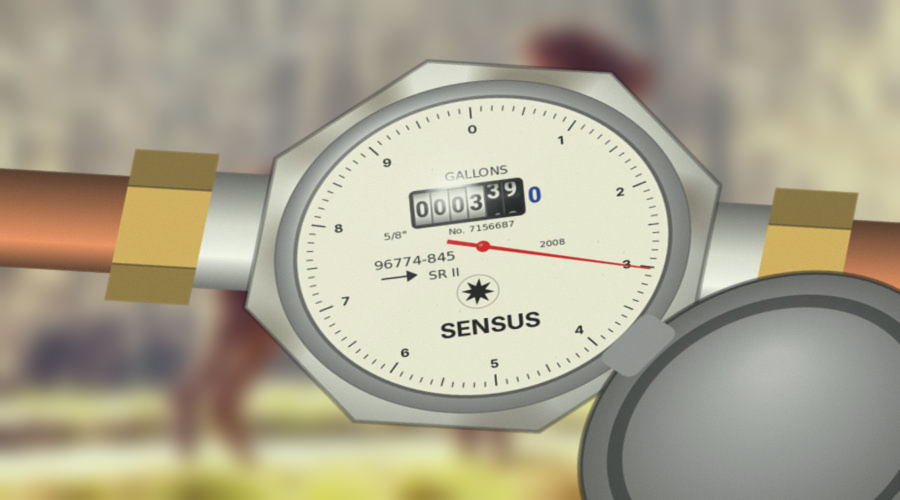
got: 3393.0 gal
